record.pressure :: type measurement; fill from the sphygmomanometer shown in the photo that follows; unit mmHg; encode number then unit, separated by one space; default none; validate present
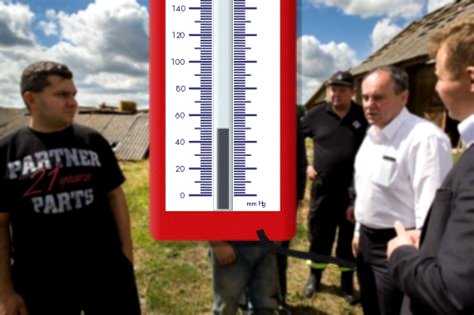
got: 50 mmHg
